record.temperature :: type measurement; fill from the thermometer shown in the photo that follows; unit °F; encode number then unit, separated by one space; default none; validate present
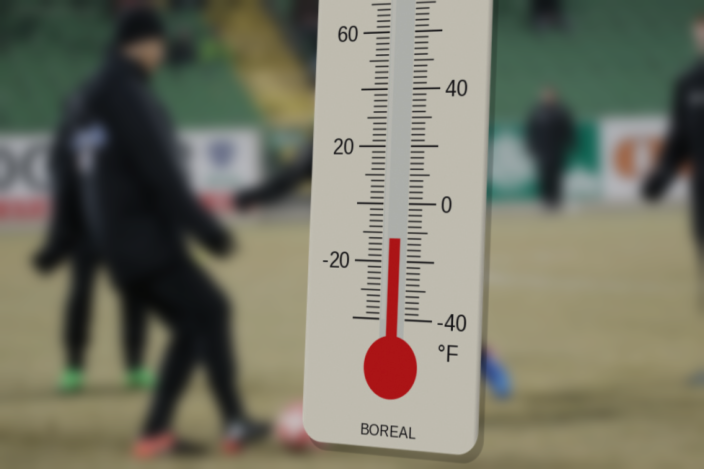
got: -12 °F
